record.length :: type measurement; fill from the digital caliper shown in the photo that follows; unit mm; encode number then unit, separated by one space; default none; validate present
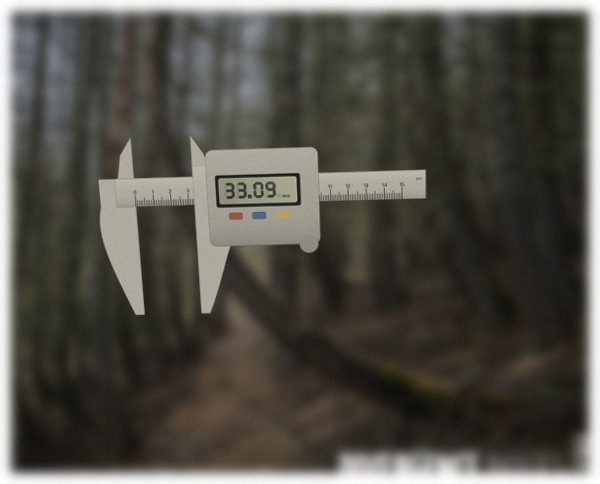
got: 33.09 mm
